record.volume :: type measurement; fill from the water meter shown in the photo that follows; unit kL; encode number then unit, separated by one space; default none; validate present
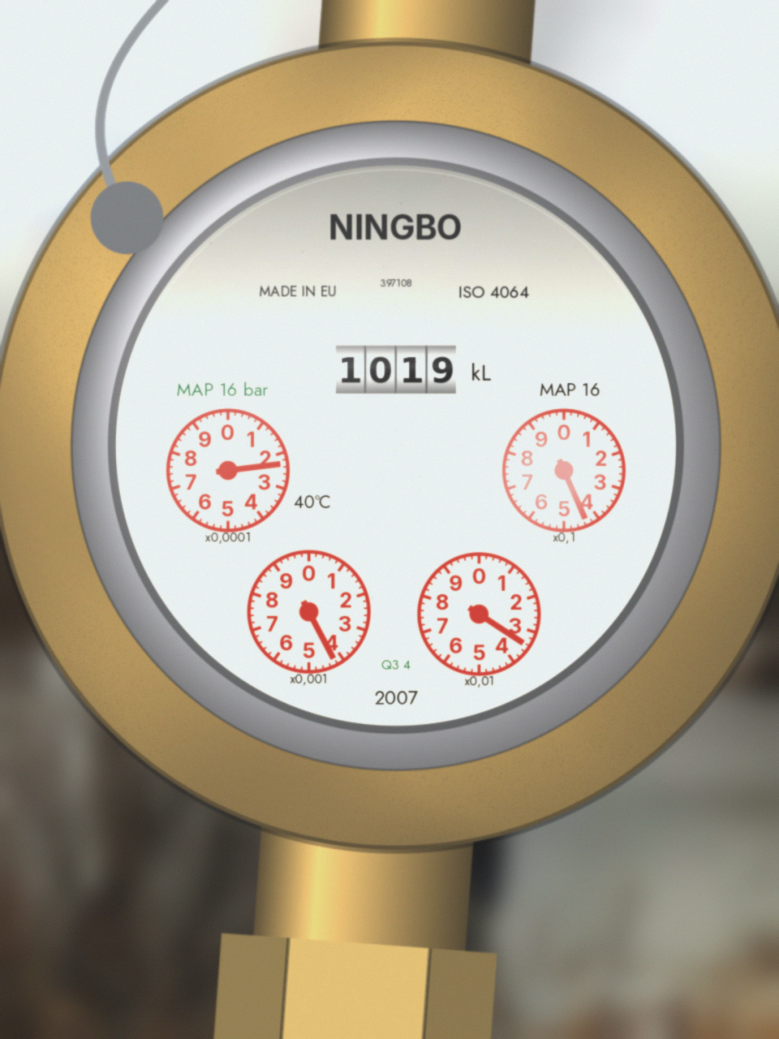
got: 1019.4342 kL
